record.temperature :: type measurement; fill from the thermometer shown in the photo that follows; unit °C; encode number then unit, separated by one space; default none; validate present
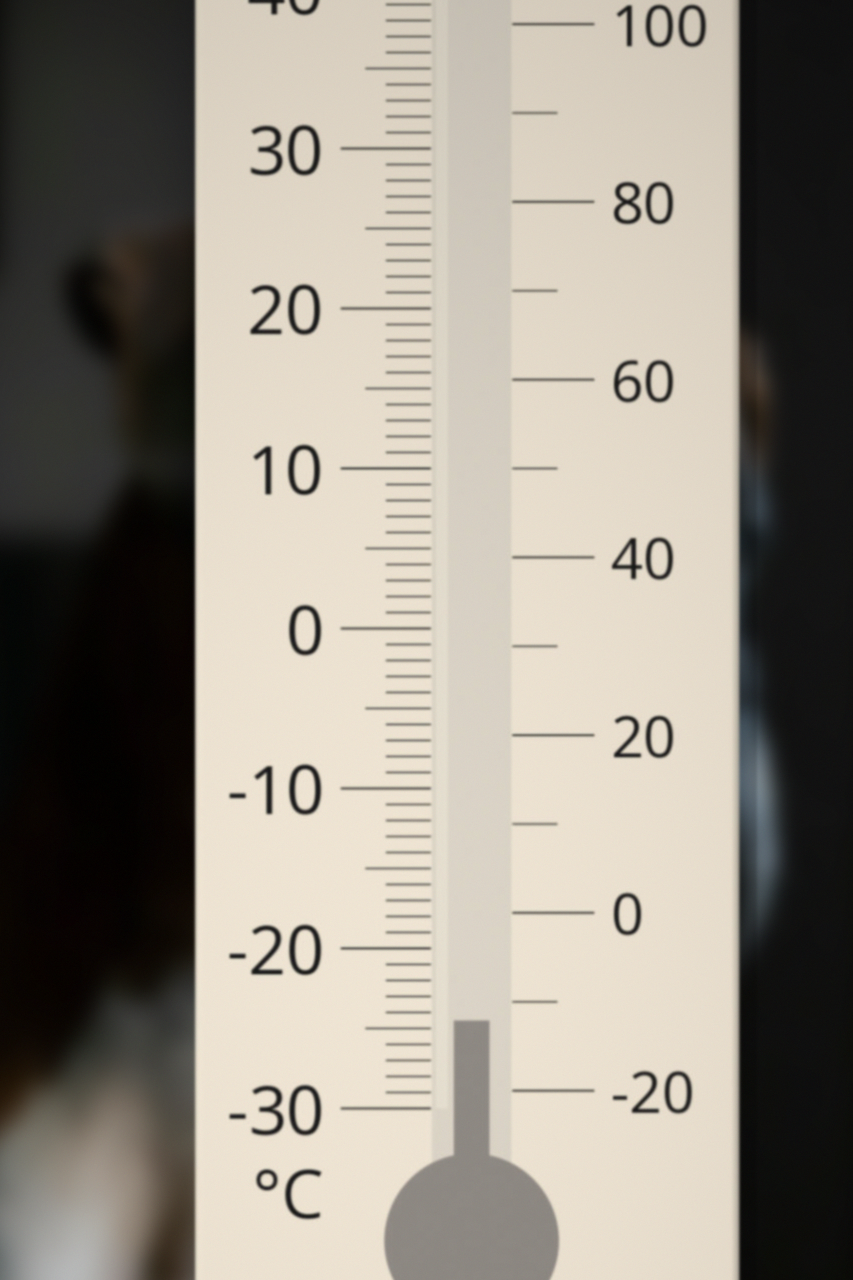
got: -24.5 °C
